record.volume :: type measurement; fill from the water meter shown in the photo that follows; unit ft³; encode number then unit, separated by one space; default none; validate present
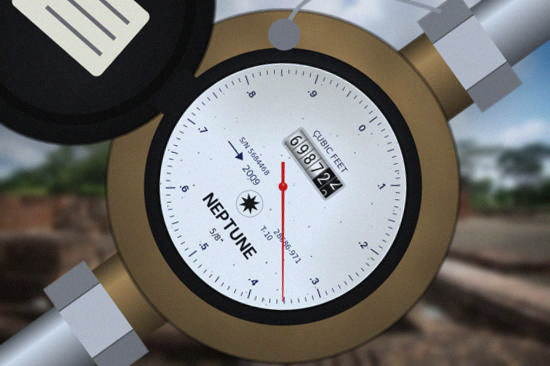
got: 698722.35 ft³
